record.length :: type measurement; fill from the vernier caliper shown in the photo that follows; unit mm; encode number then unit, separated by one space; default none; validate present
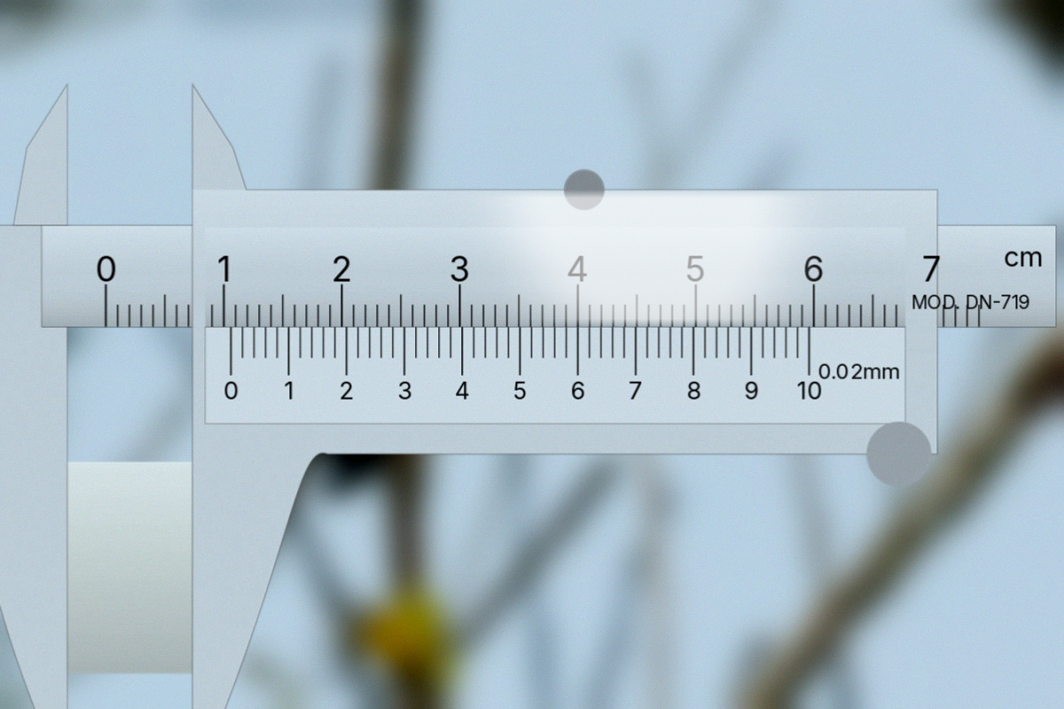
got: 10.6 mm
